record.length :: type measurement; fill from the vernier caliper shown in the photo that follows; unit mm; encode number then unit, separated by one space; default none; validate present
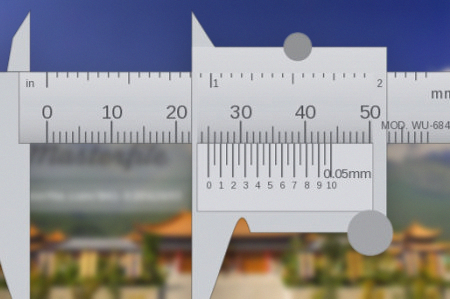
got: 25.0 mm
